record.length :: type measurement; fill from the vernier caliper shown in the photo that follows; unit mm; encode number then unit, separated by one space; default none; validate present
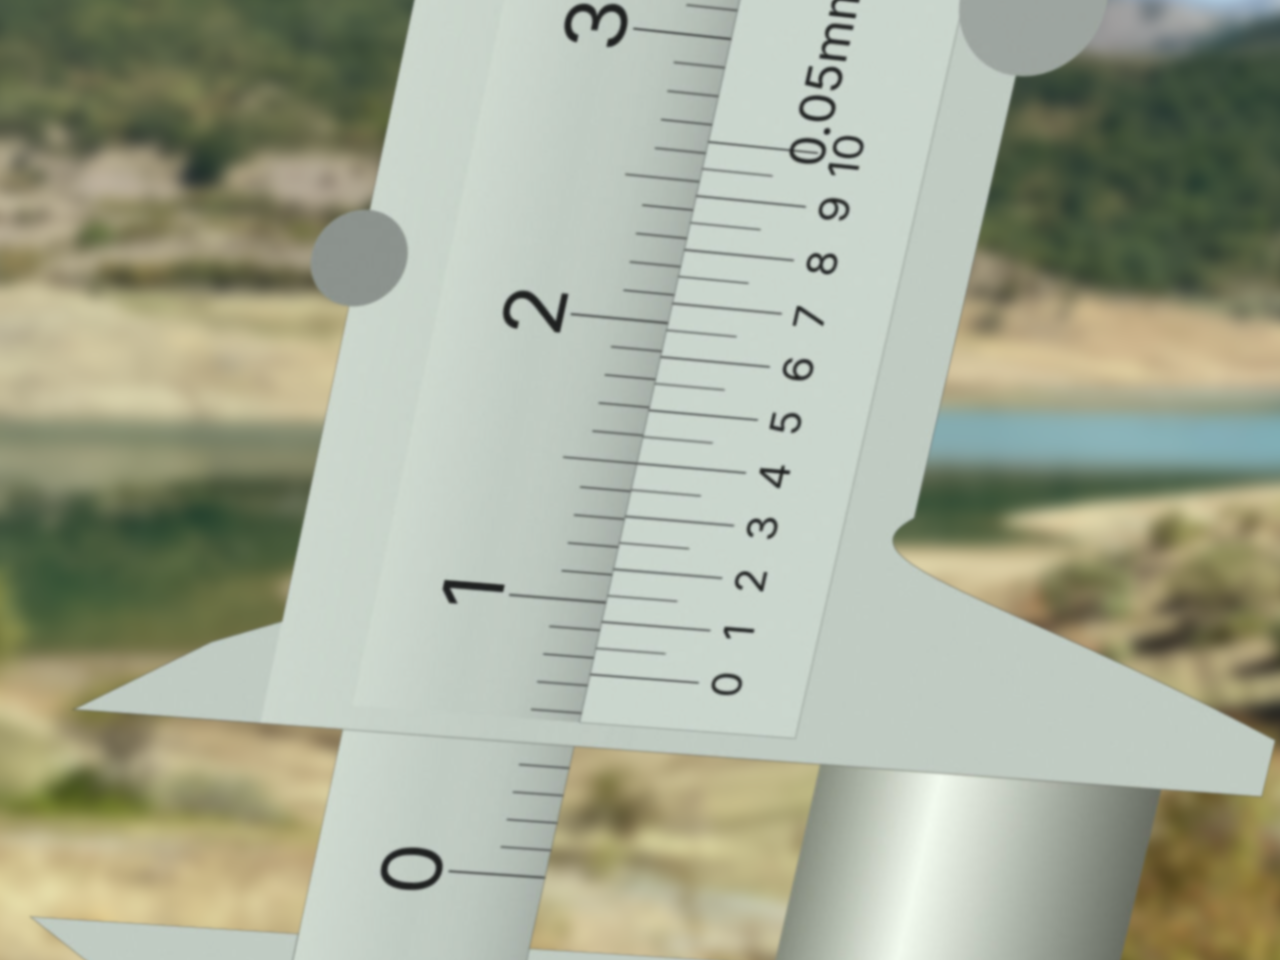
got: 7.4 mm
